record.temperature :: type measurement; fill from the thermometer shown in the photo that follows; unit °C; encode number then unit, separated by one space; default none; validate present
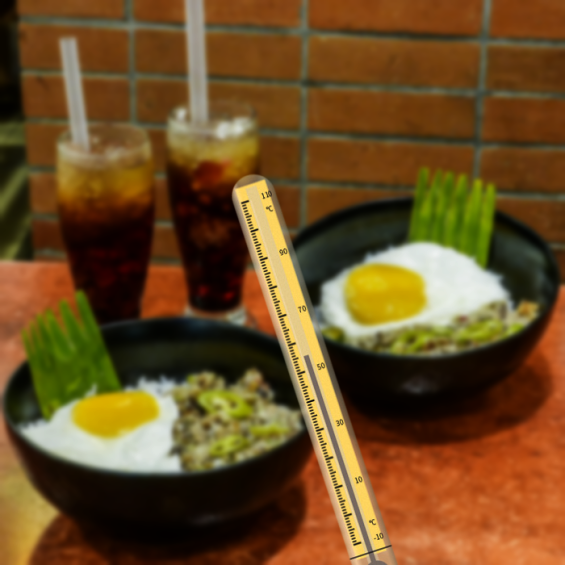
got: 55 °C
